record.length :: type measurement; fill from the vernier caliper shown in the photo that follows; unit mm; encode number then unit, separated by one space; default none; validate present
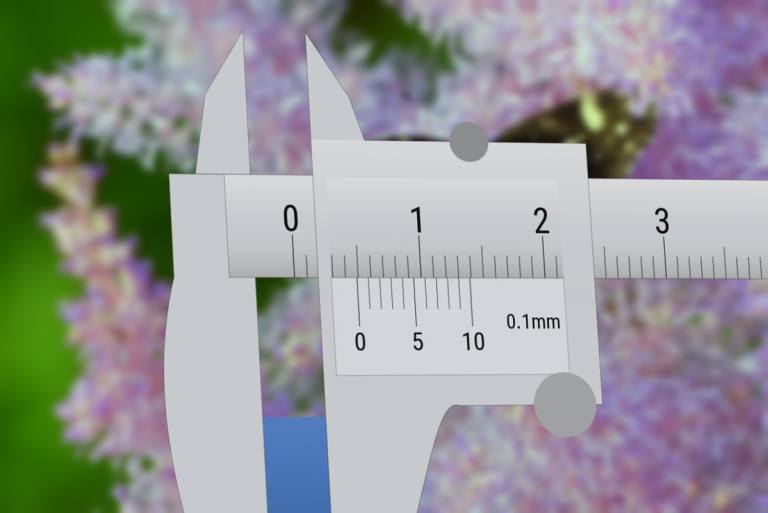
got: 4.9 mm
